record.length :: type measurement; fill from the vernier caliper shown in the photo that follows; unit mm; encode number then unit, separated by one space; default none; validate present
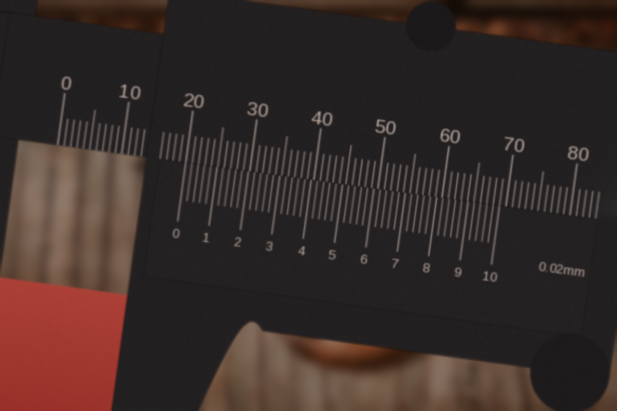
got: 20.0 mm
